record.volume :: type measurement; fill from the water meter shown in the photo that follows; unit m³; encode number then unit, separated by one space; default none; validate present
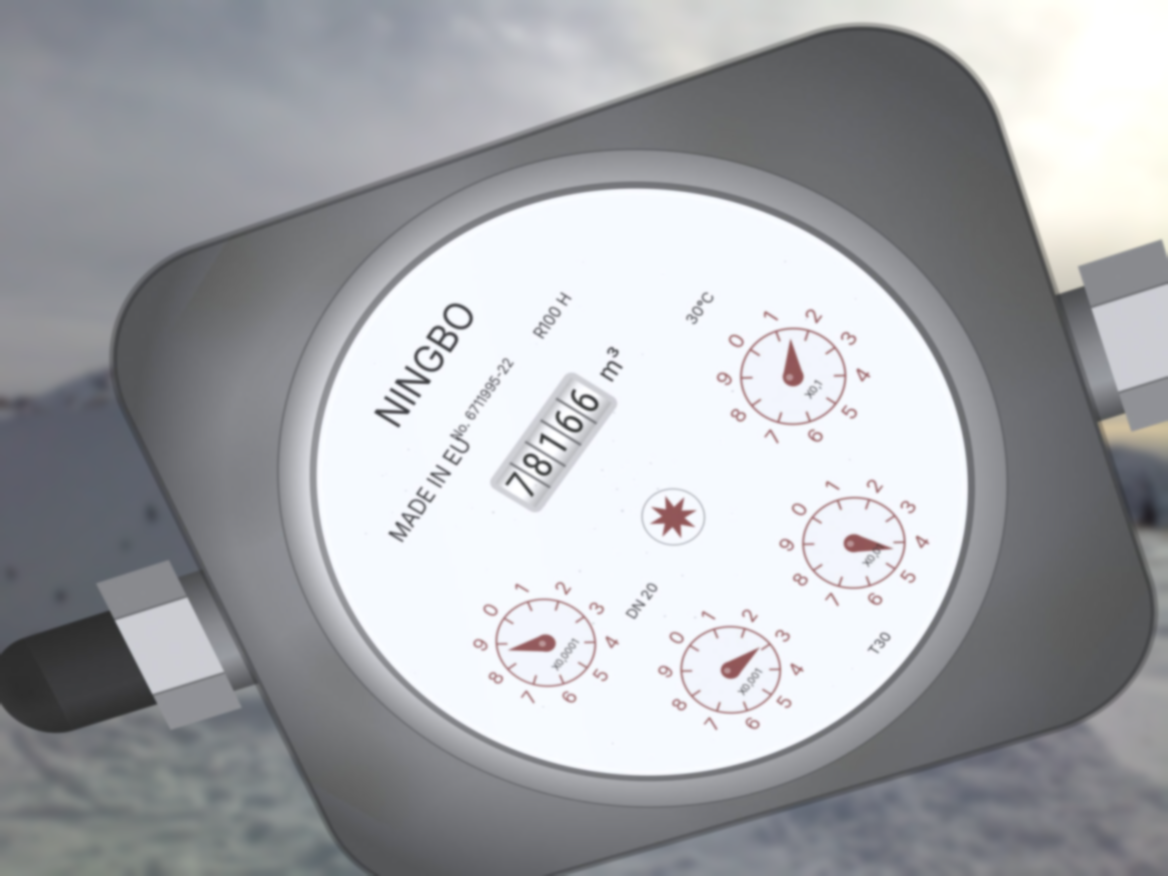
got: 78166.1428 m³
